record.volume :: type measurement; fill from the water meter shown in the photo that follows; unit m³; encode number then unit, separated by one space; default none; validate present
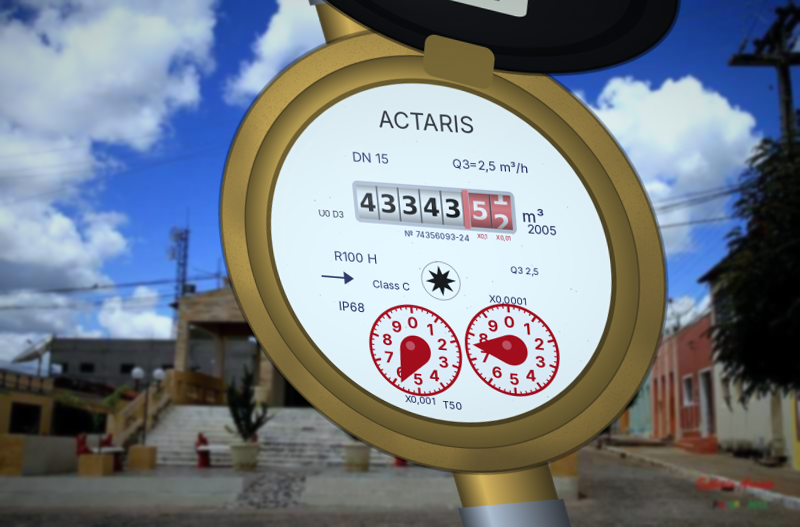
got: 43343.5157 m³
